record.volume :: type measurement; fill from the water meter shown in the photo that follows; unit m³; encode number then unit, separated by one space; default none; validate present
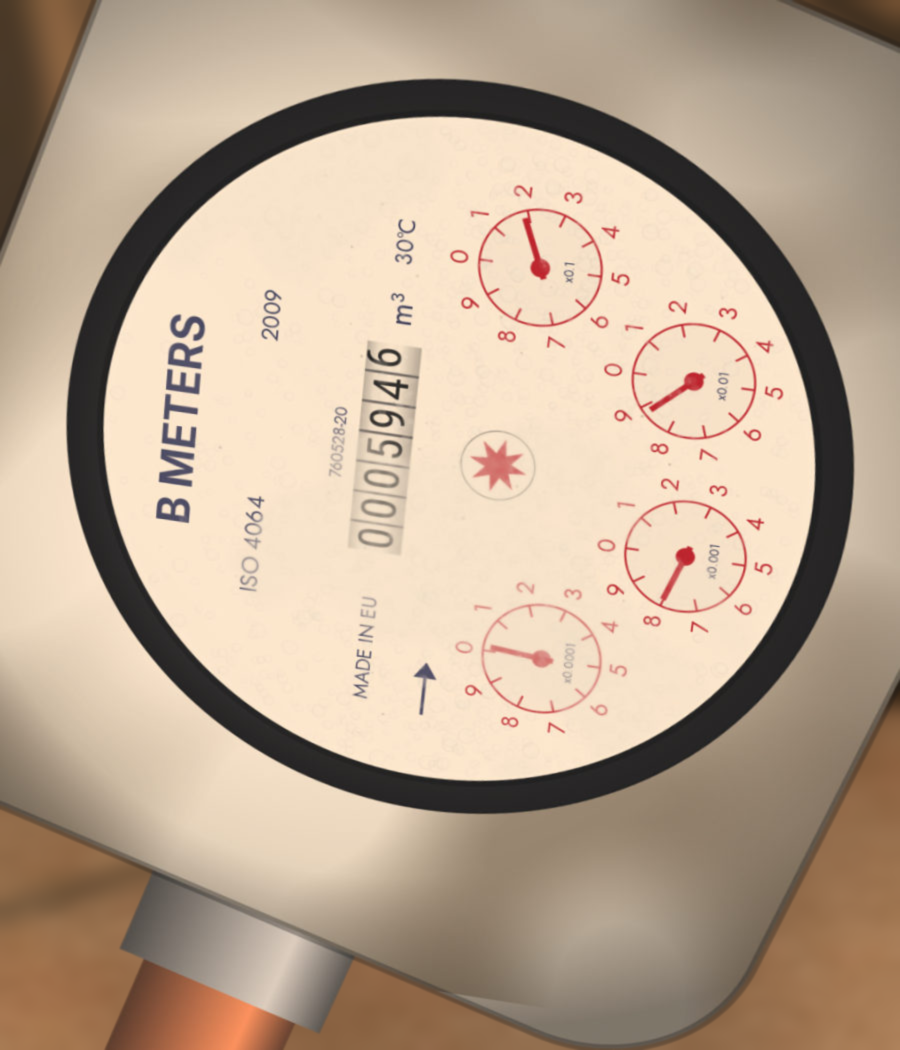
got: 5946.1880 m³
